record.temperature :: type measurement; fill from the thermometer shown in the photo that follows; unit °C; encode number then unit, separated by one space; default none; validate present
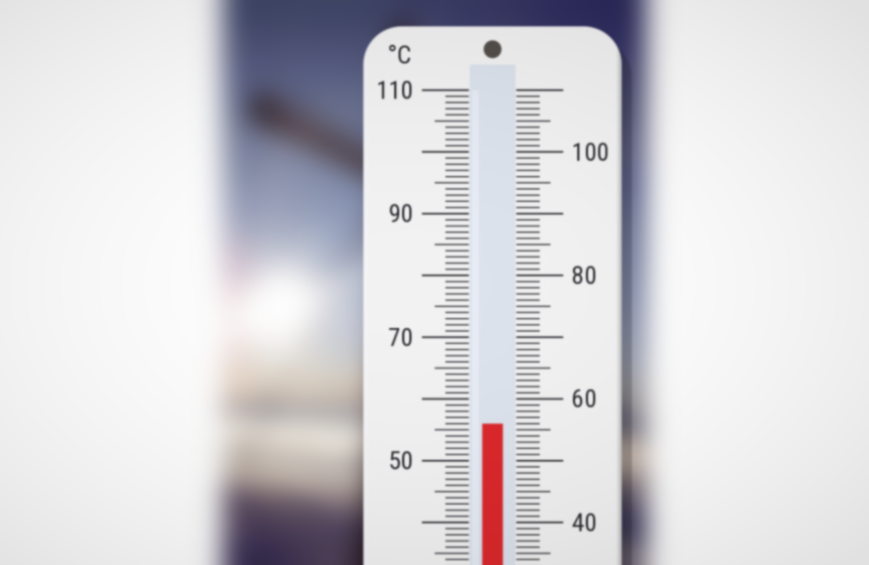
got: 56 °C
